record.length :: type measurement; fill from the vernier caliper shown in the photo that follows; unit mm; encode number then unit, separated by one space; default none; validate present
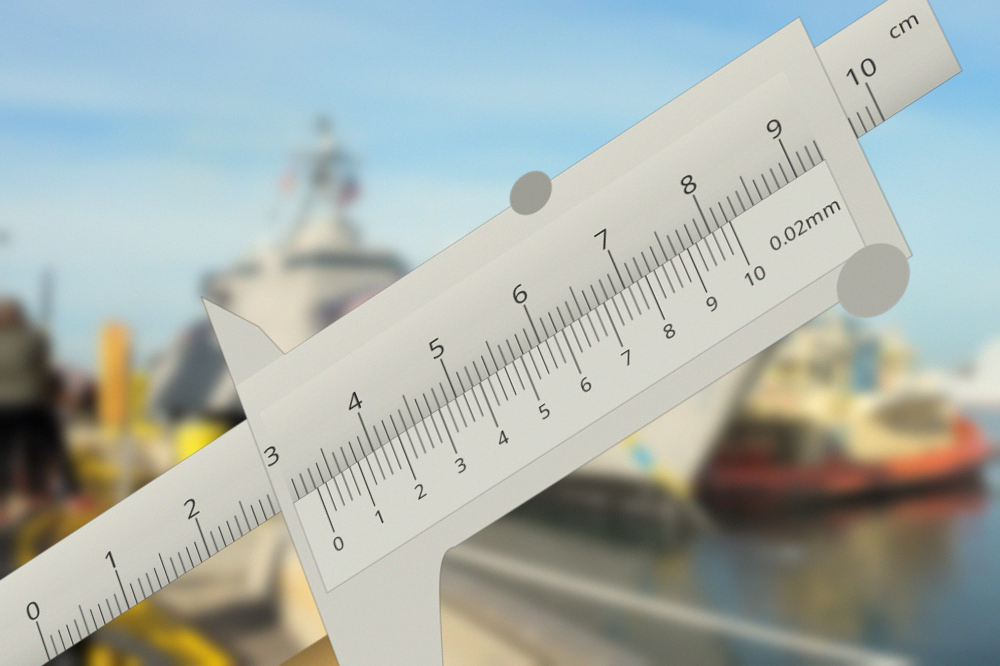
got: 33.2 mm
